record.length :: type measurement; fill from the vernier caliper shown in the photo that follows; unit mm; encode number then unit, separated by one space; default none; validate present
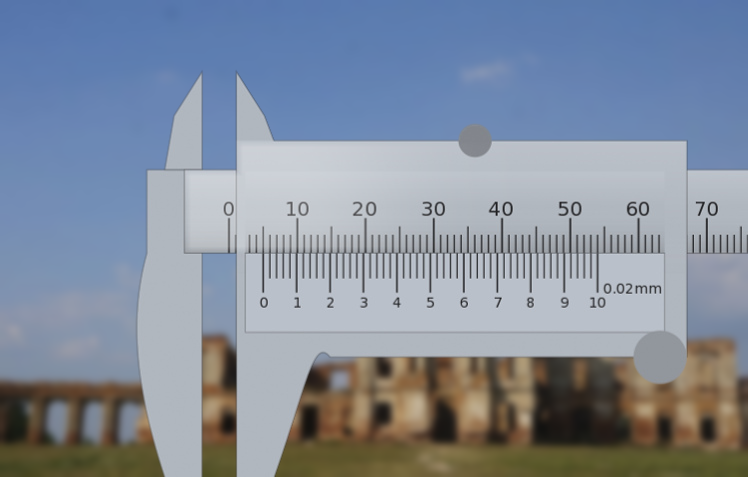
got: 5.0 mm
